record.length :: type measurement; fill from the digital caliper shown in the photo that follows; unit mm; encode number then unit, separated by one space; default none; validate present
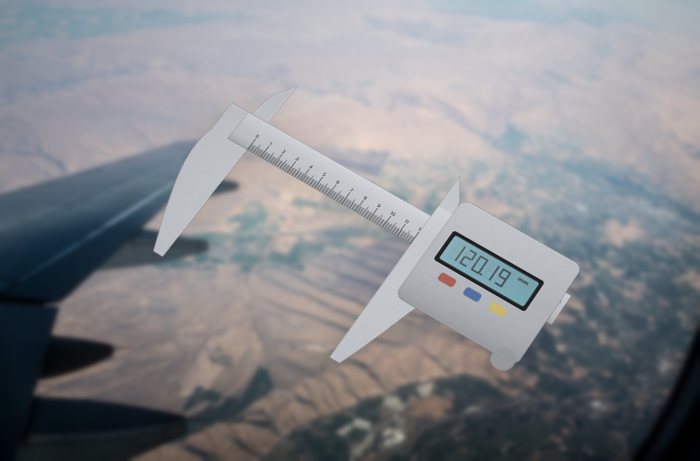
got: 120.19 mm
